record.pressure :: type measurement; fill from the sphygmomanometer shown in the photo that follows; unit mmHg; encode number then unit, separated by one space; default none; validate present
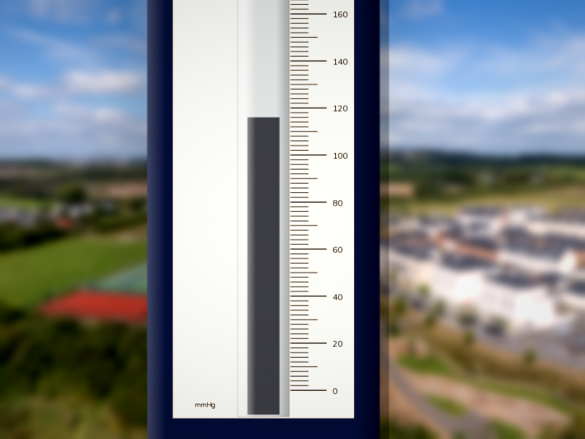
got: 116 mmHg
